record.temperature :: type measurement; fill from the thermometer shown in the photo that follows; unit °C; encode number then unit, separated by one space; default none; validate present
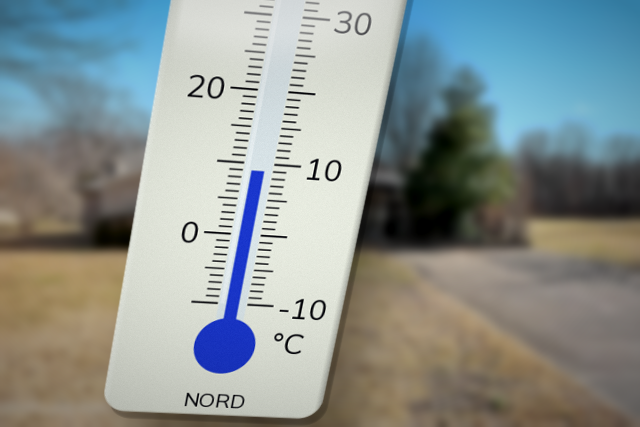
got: 9 °C
